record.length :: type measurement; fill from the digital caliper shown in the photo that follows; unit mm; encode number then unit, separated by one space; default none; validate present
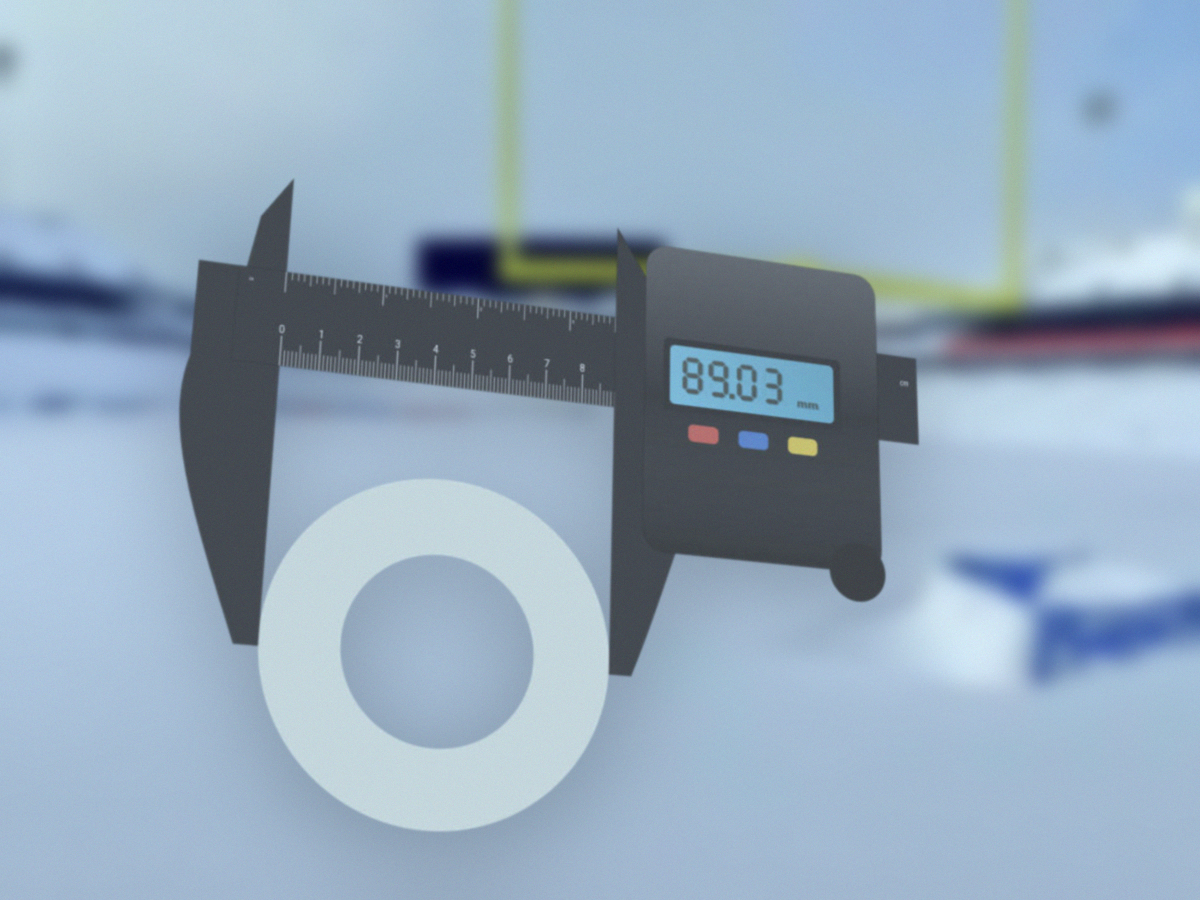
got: 89.03 mm
